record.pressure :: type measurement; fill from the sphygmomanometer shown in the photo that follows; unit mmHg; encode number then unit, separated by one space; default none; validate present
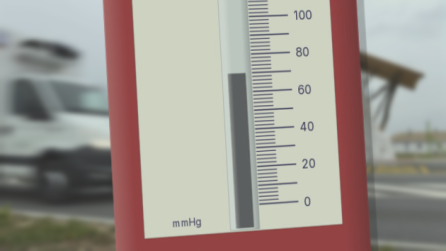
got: 70 mmHg
